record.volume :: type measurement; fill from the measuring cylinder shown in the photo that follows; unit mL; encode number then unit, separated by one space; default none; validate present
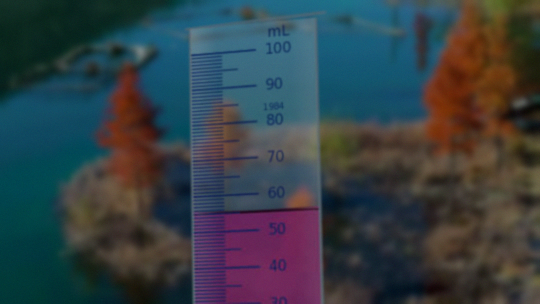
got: 55 mL
